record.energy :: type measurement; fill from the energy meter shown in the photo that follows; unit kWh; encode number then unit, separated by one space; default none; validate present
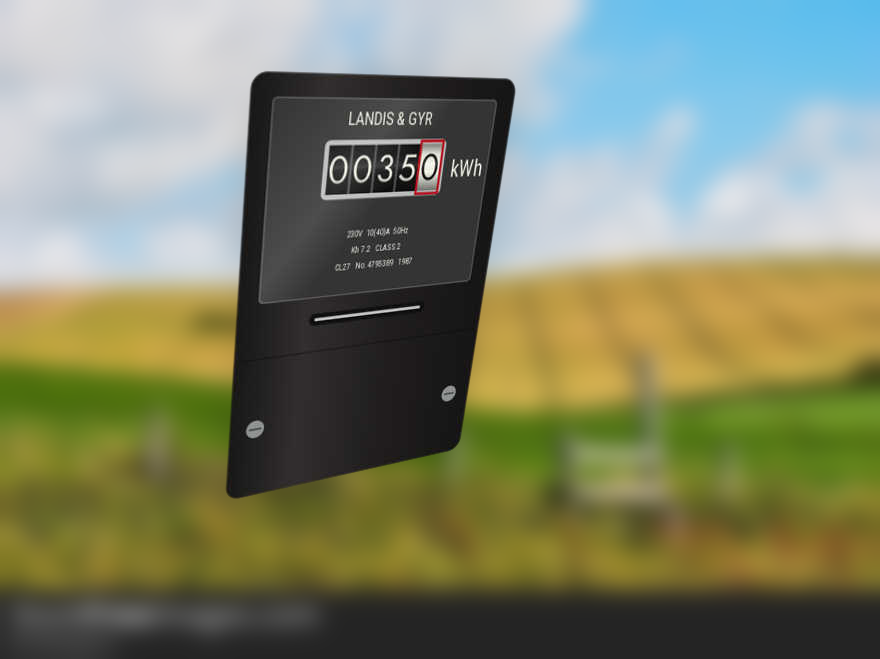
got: 35.0 kWh
